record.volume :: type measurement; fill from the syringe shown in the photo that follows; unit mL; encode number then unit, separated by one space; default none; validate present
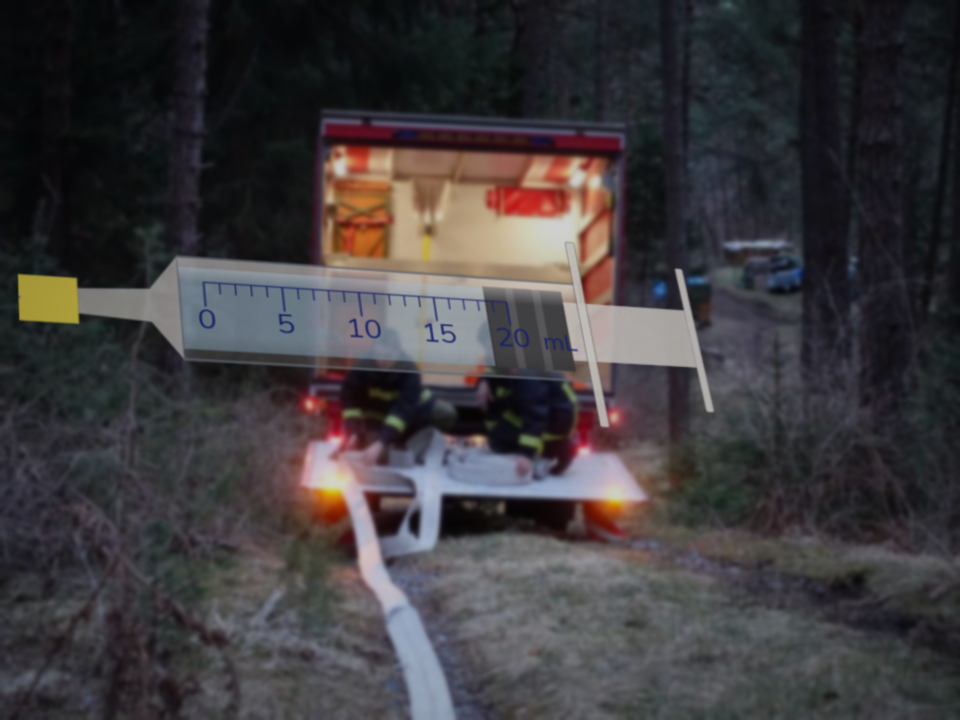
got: 18.5 mL
